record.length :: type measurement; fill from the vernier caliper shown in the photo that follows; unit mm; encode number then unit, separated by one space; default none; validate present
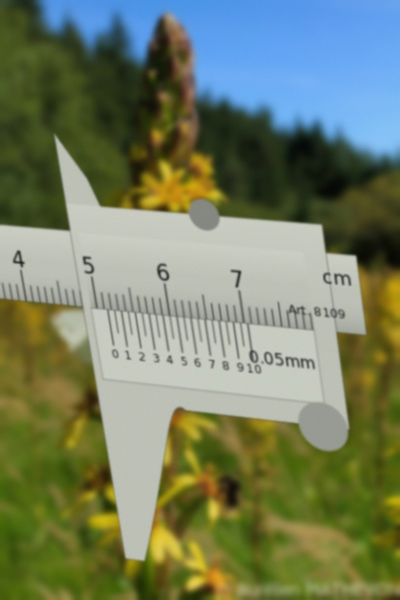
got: 51.5 mm
